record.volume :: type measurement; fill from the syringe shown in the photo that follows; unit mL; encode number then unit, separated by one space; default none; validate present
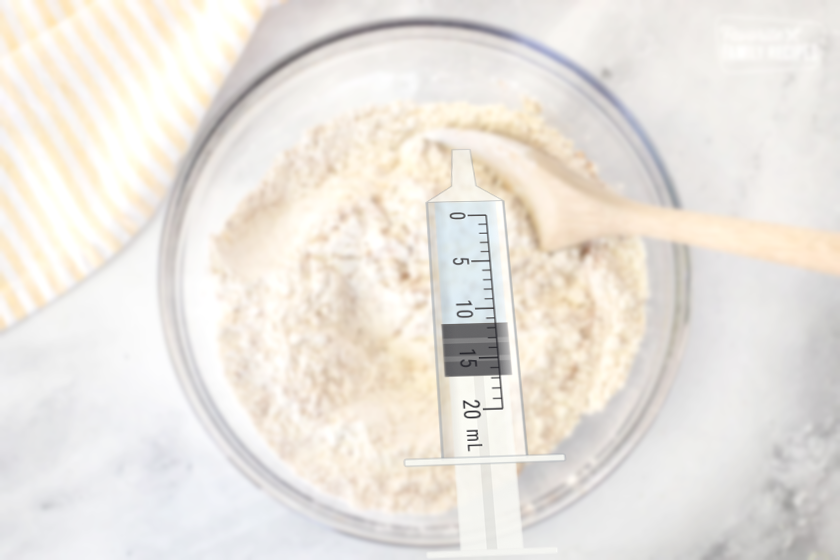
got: 11.5 mL
